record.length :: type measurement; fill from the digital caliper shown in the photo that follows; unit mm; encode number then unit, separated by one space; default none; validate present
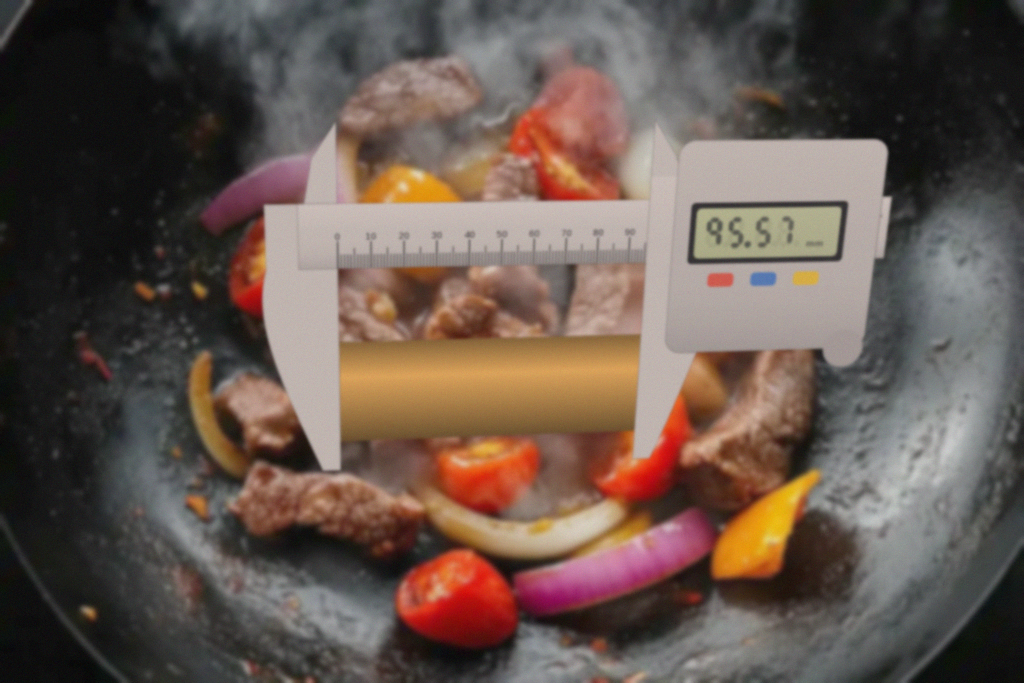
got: 95.57 mm
